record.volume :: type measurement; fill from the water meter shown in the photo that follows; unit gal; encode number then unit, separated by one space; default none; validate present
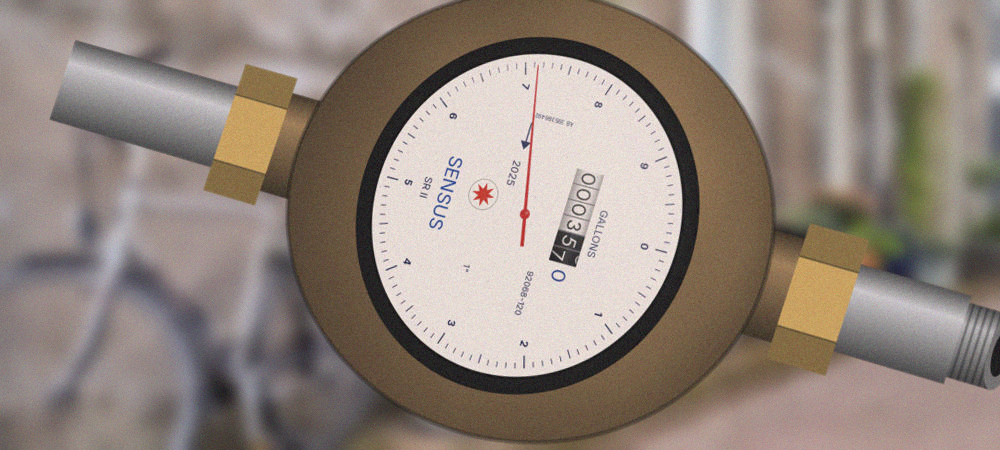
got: 3567.1 gal
